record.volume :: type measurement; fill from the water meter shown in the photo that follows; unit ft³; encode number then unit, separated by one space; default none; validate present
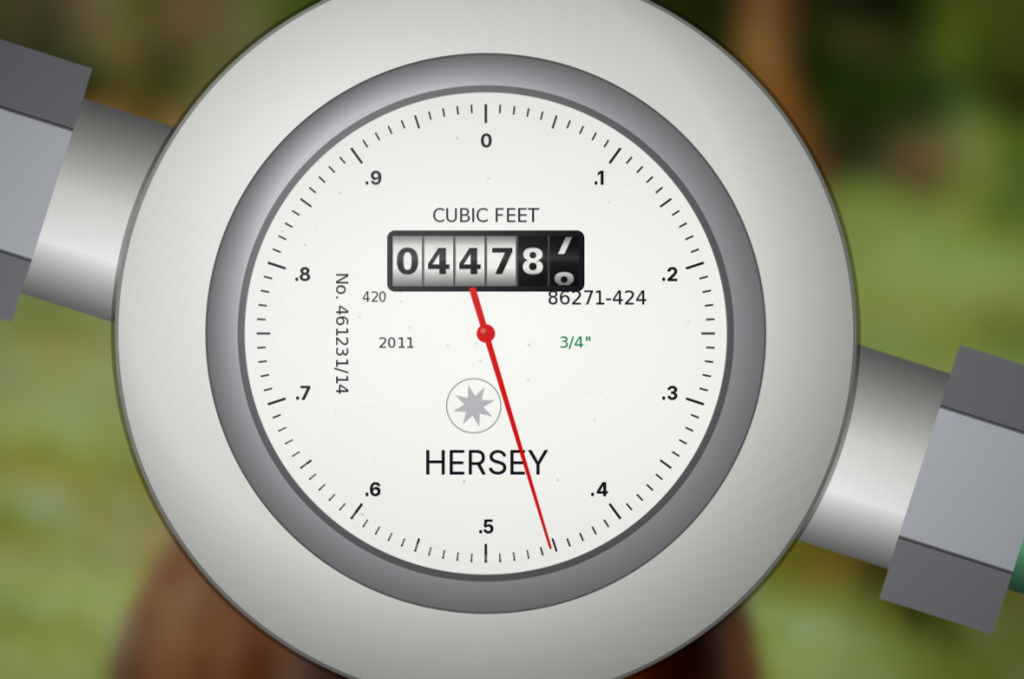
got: 44787.45 ft³
